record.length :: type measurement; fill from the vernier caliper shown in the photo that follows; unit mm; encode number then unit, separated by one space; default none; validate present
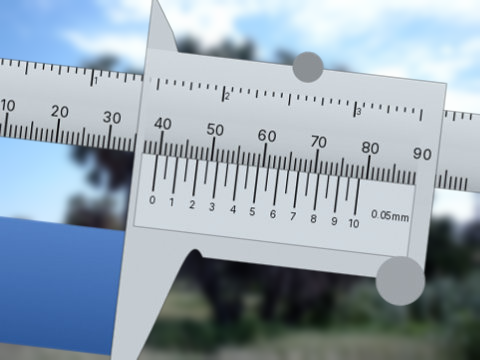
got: 39.5 mm
